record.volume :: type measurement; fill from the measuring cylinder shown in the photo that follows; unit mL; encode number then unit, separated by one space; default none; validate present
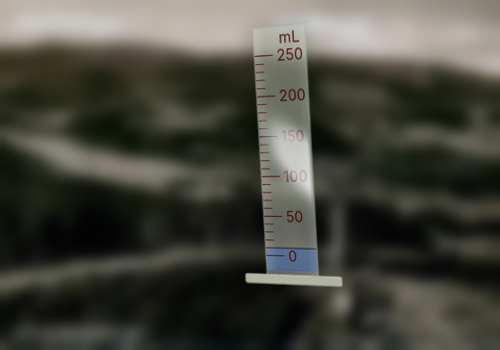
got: 10 mL
